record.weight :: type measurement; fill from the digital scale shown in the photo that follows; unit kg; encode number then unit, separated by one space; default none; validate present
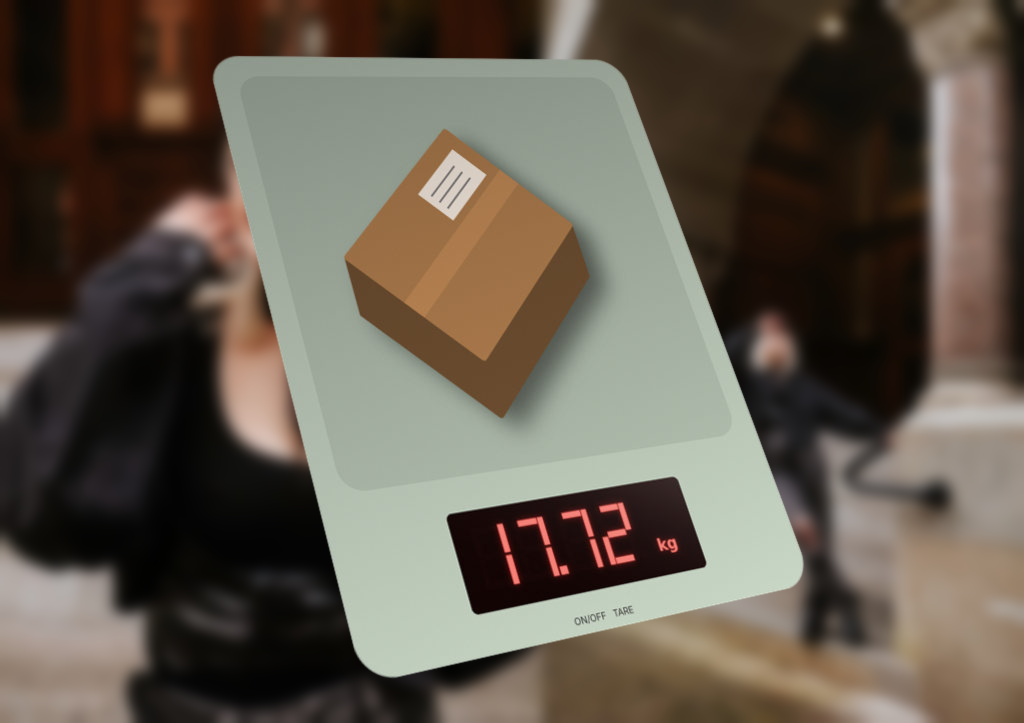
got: 17.72 kg
